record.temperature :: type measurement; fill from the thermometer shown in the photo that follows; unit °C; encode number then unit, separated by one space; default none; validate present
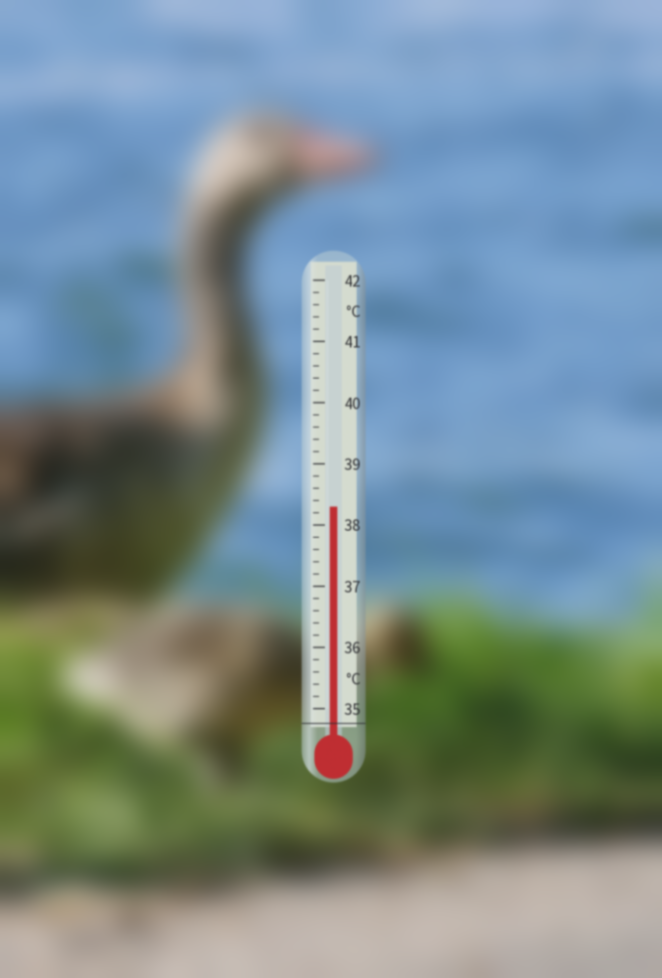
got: 38.3 °C
